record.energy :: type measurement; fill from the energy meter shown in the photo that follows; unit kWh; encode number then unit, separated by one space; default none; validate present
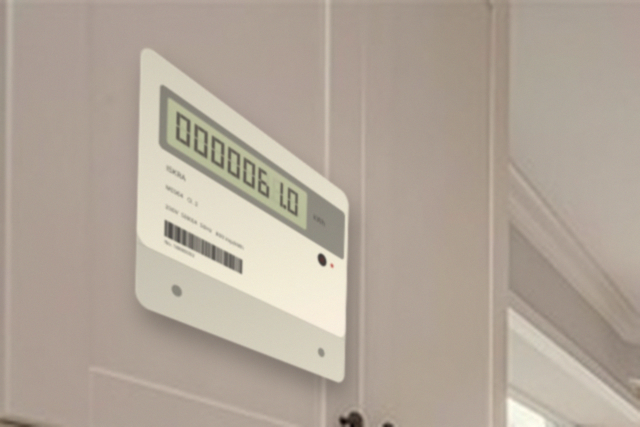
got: 61.0 kWh
